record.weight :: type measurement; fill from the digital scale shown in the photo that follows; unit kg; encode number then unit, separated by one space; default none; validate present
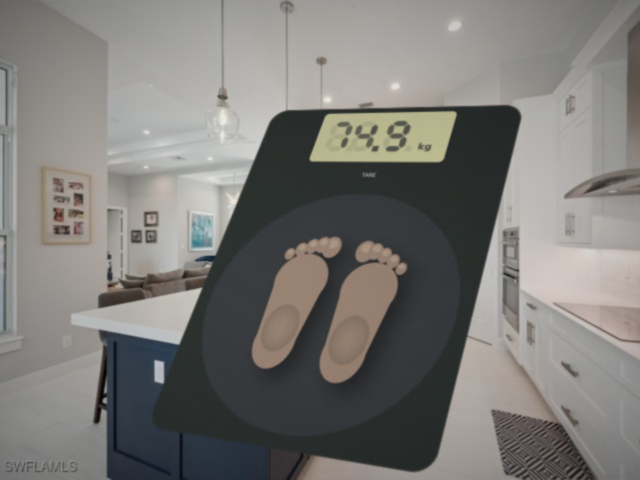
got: 74.9 kg
